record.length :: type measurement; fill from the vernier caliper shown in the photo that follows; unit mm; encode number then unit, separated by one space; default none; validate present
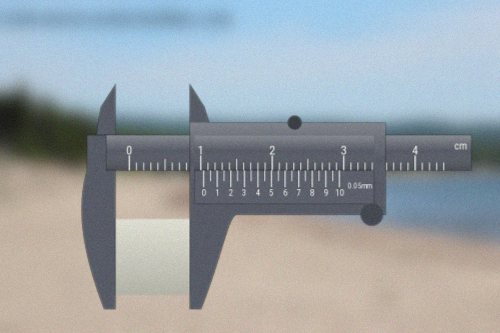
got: 10.4 mm
